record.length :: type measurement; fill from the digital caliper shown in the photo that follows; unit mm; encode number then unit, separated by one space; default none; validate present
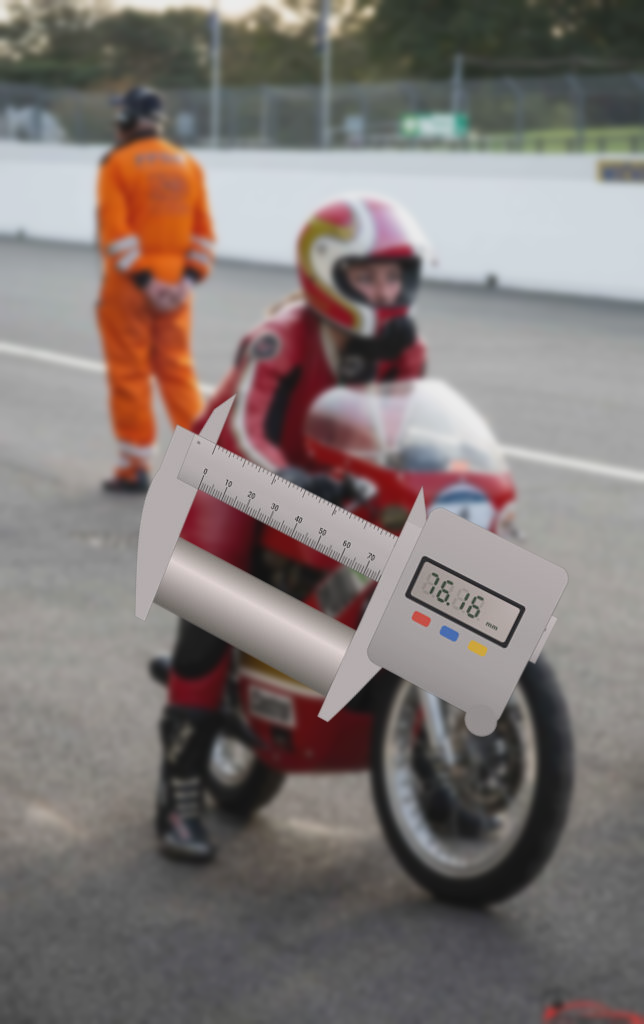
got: 76.16 mm
